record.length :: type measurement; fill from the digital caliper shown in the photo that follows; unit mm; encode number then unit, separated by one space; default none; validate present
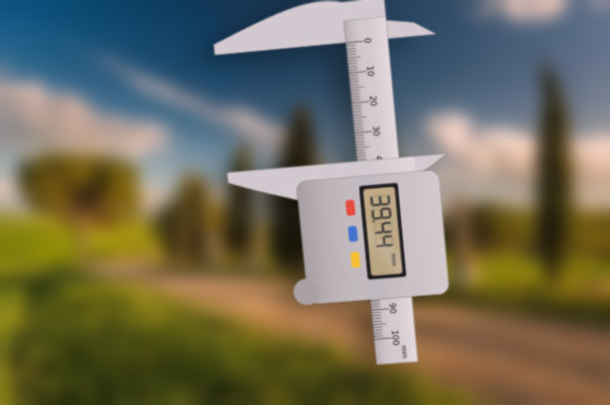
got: 39.44 mm
